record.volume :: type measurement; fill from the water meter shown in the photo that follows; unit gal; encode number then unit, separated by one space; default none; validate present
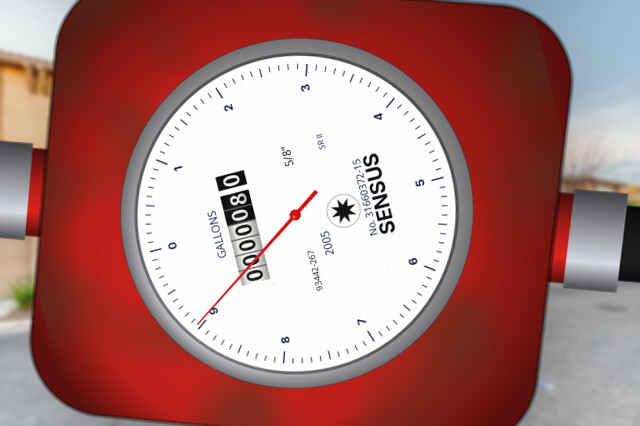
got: 79.0 gal
